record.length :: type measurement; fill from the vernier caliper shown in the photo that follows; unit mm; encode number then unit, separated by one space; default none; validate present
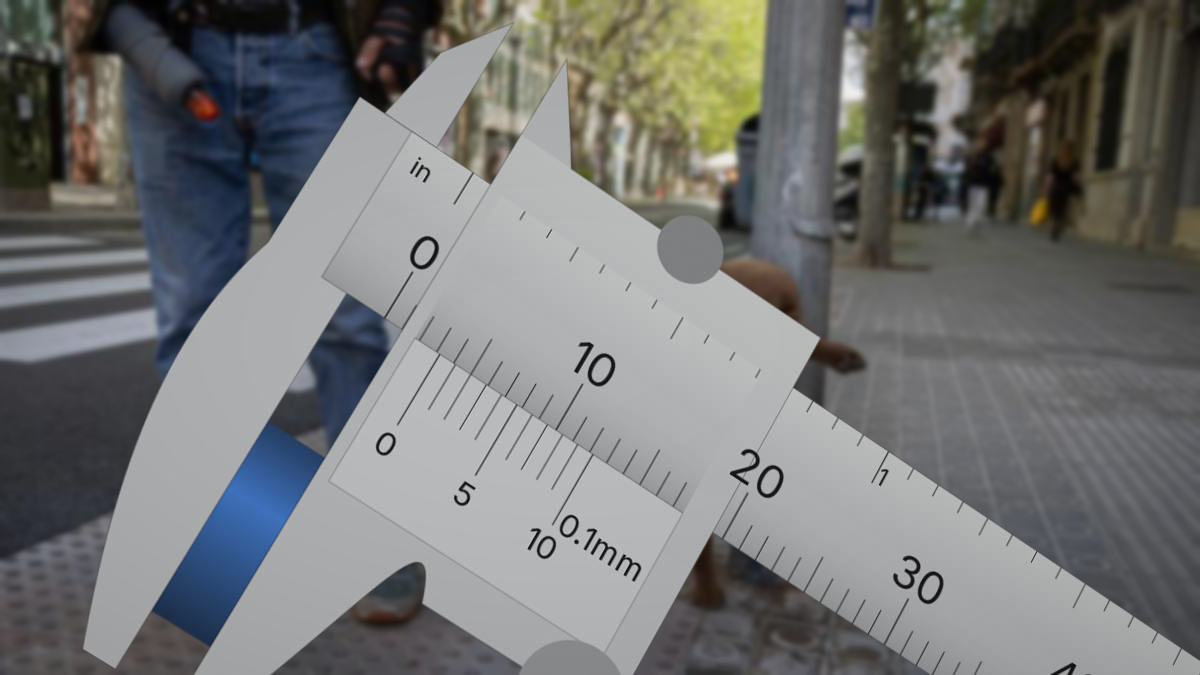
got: 3.2 mm
